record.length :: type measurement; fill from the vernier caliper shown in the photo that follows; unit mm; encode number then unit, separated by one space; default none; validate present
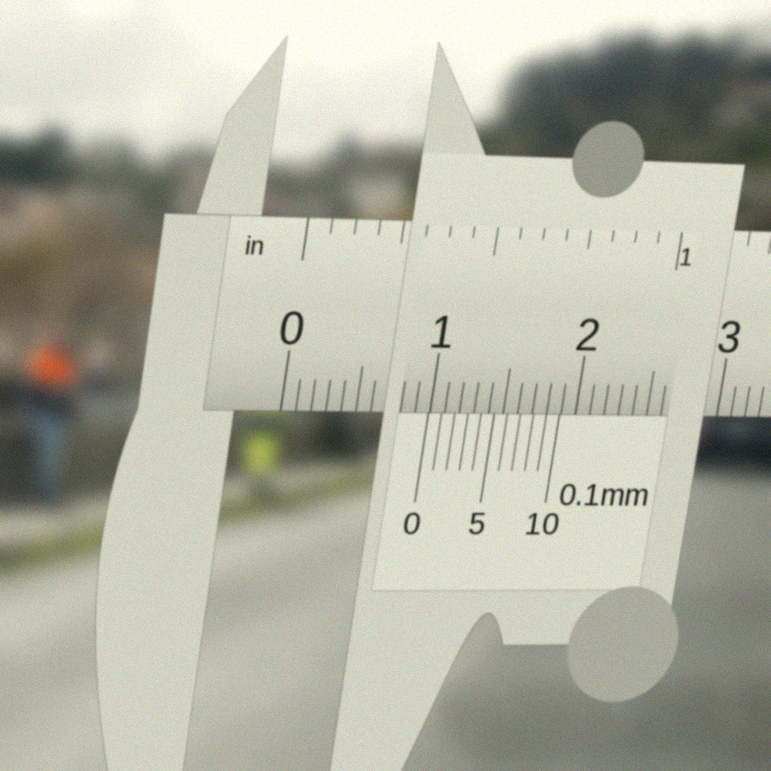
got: 9.9 mm
